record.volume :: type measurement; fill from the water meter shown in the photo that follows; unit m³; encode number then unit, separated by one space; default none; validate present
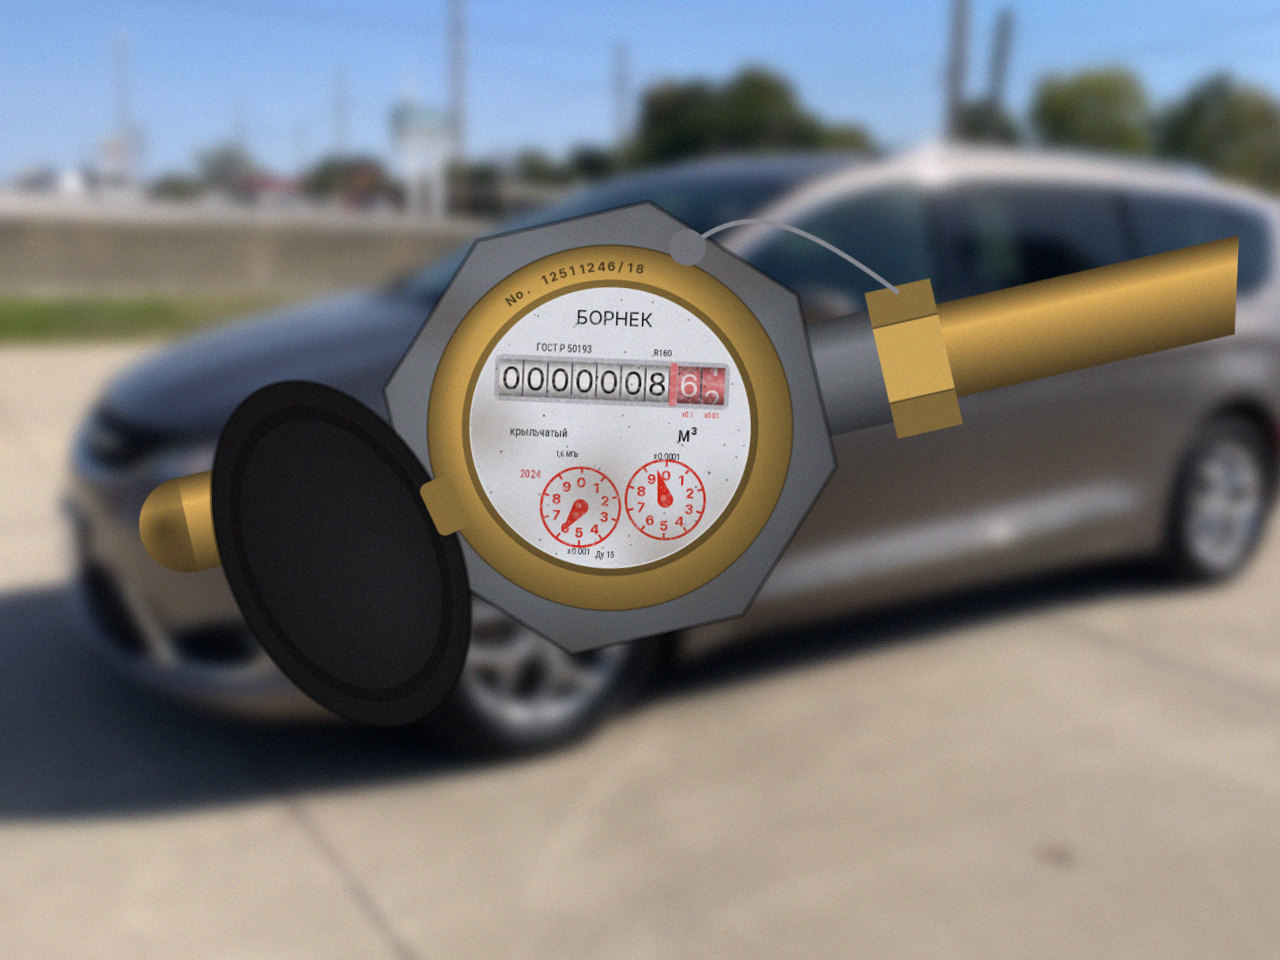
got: 8.6159 m³
